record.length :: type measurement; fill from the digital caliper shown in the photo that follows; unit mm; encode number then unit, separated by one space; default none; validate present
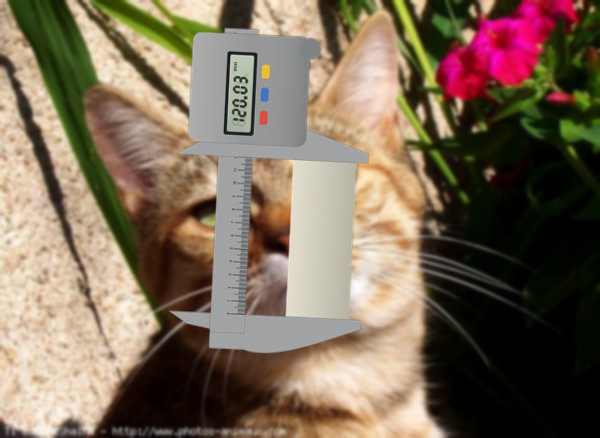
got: 120.03 mm
